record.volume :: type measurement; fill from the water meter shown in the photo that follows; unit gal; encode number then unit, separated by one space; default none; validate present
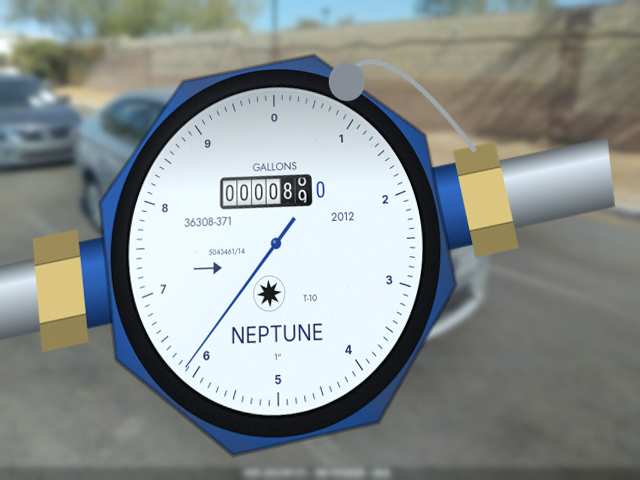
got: 886.1 gal
